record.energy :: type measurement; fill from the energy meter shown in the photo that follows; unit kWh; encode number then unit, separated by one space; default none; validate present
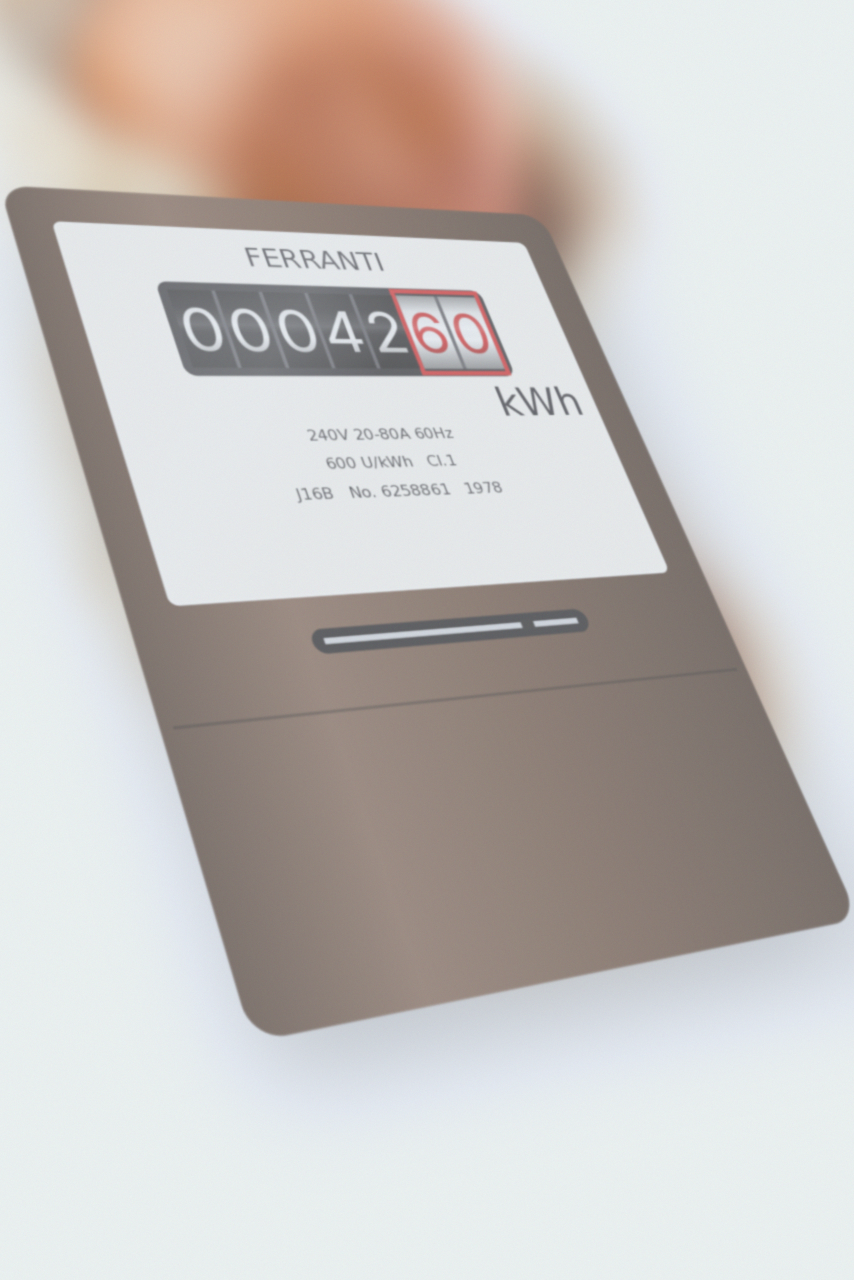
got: 42.60 kWh
